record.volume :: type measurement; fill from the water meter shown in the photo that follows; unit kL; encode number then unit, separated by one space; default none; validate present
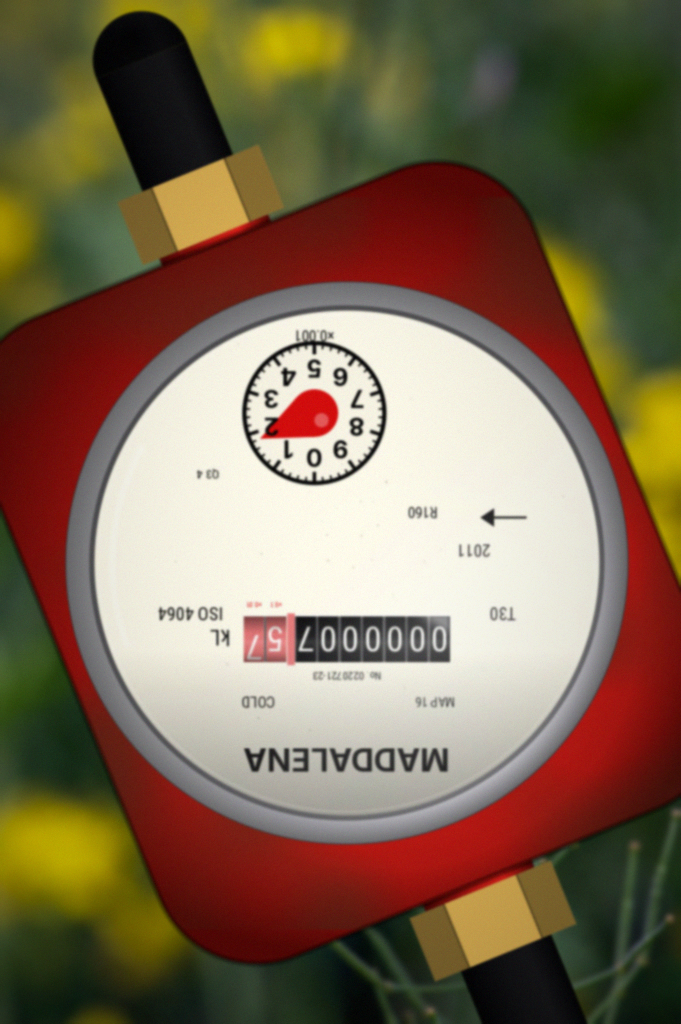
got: 7.571 kL
